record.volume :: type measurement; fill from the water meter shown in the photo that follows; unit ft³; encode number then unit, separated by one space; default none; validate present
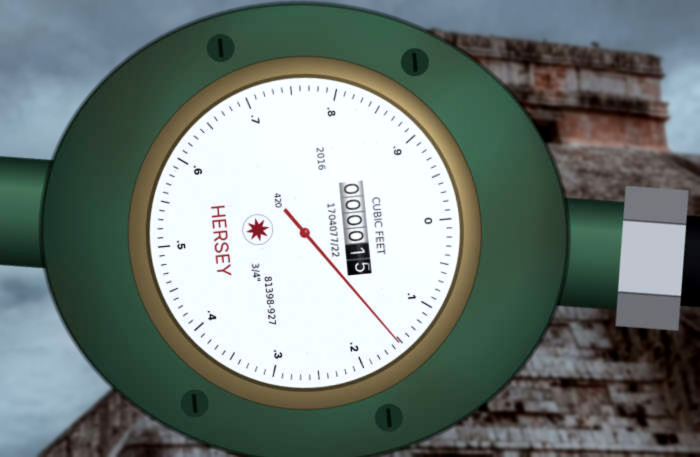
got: 15.15 ft³
